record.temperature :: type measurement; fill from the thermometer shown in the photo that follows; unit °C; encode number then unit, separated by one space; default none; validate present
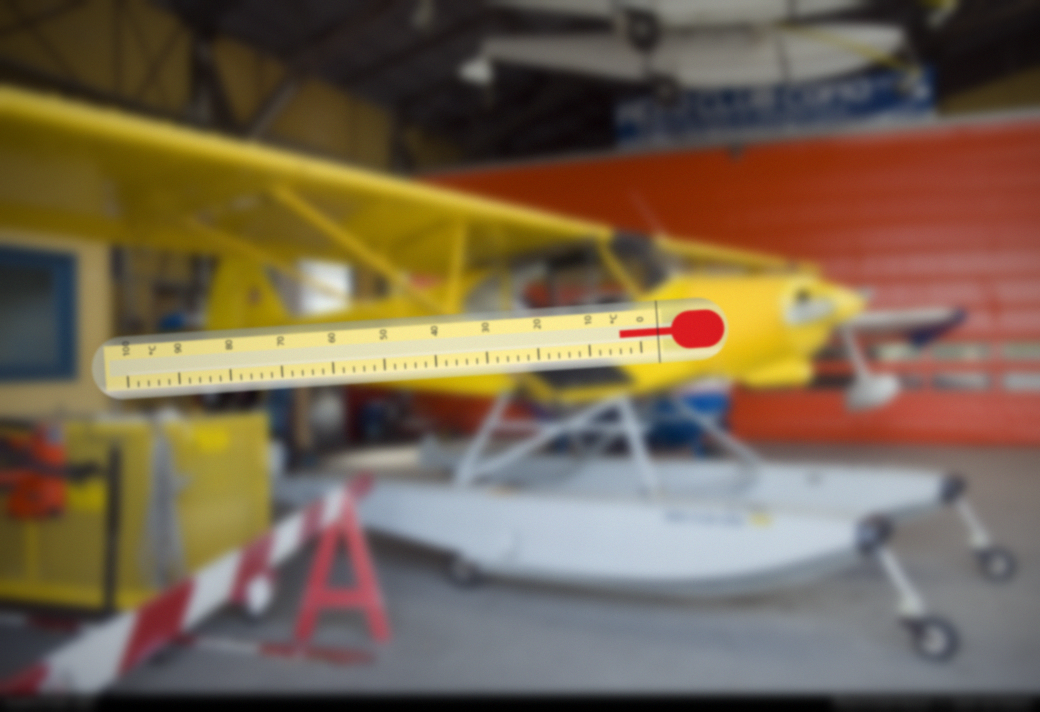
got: 4 °C
